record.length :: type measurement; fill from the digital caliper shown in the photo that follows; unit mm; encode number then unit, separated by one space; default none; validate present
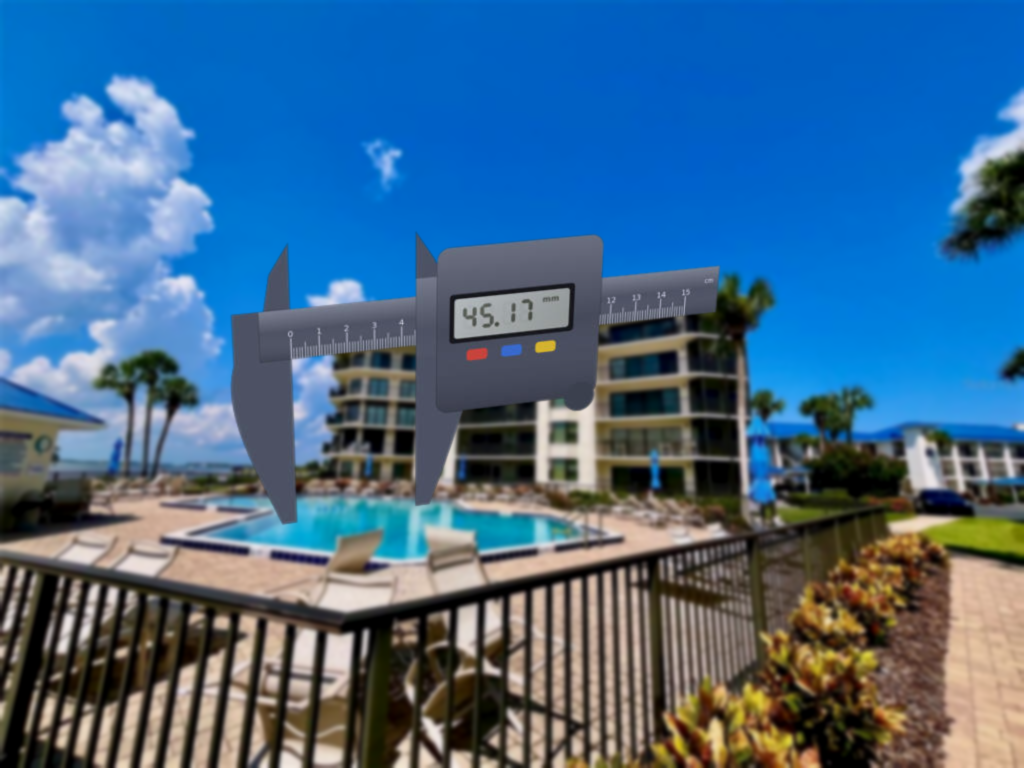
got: 45.17 mm
